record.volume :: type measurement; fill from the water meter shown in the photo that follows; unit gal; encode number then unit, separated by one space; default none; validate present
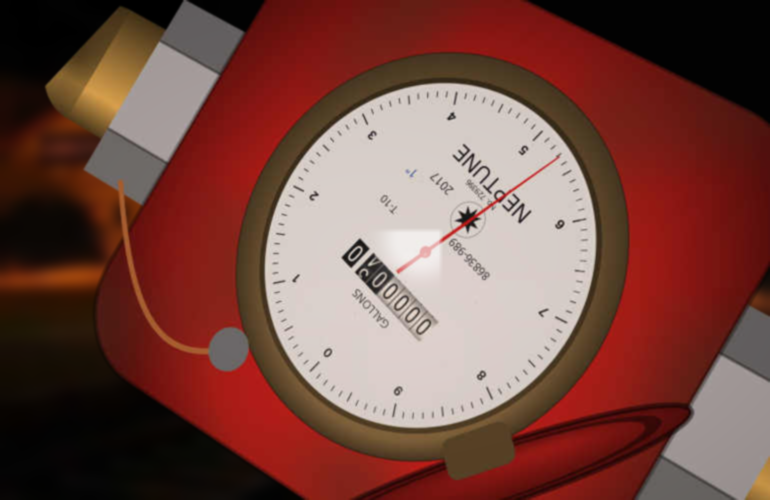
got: 35.3 gal
